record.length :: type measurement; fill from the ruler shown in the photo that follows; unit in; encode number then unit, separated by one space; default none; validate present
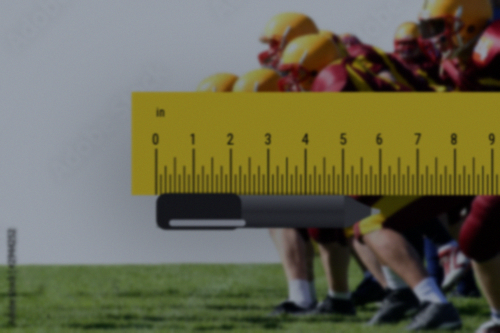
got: 6 in
